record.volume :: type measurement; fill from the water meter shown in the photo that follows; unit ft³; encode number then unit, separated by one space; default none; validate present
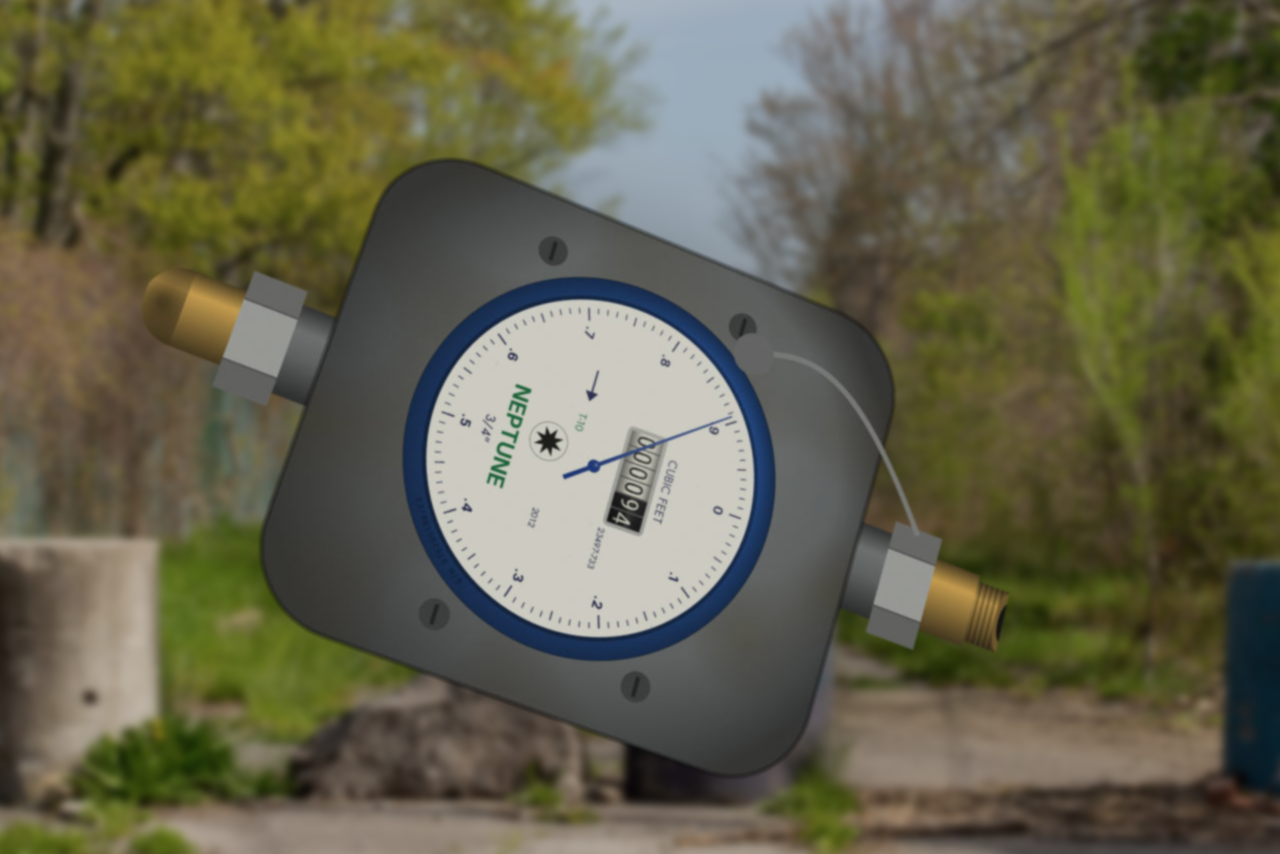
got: 93.89 ft³
